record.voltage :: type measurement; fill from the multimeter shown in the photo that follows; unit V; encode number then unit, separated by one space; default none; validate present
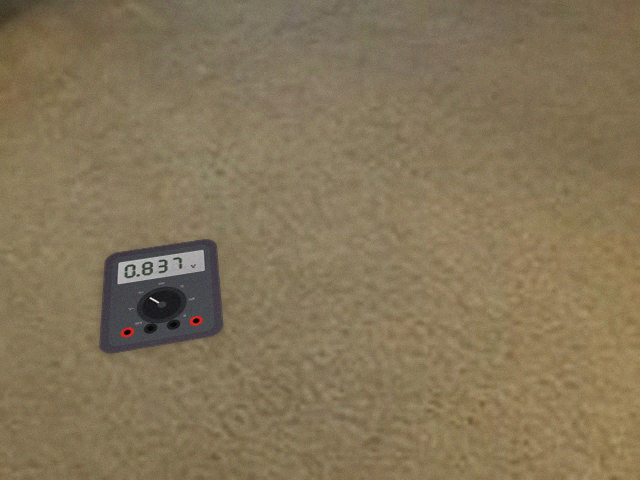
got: 0.837 V
